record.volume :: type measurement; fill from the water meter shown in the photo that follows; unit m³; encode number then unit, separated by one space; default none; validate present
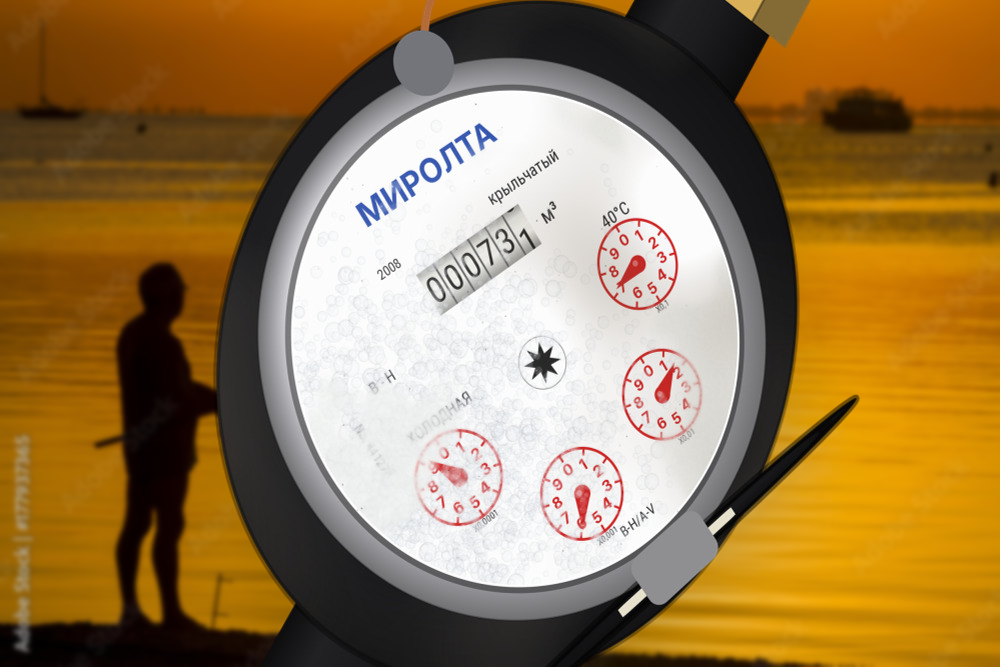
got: 730.7159 m³
